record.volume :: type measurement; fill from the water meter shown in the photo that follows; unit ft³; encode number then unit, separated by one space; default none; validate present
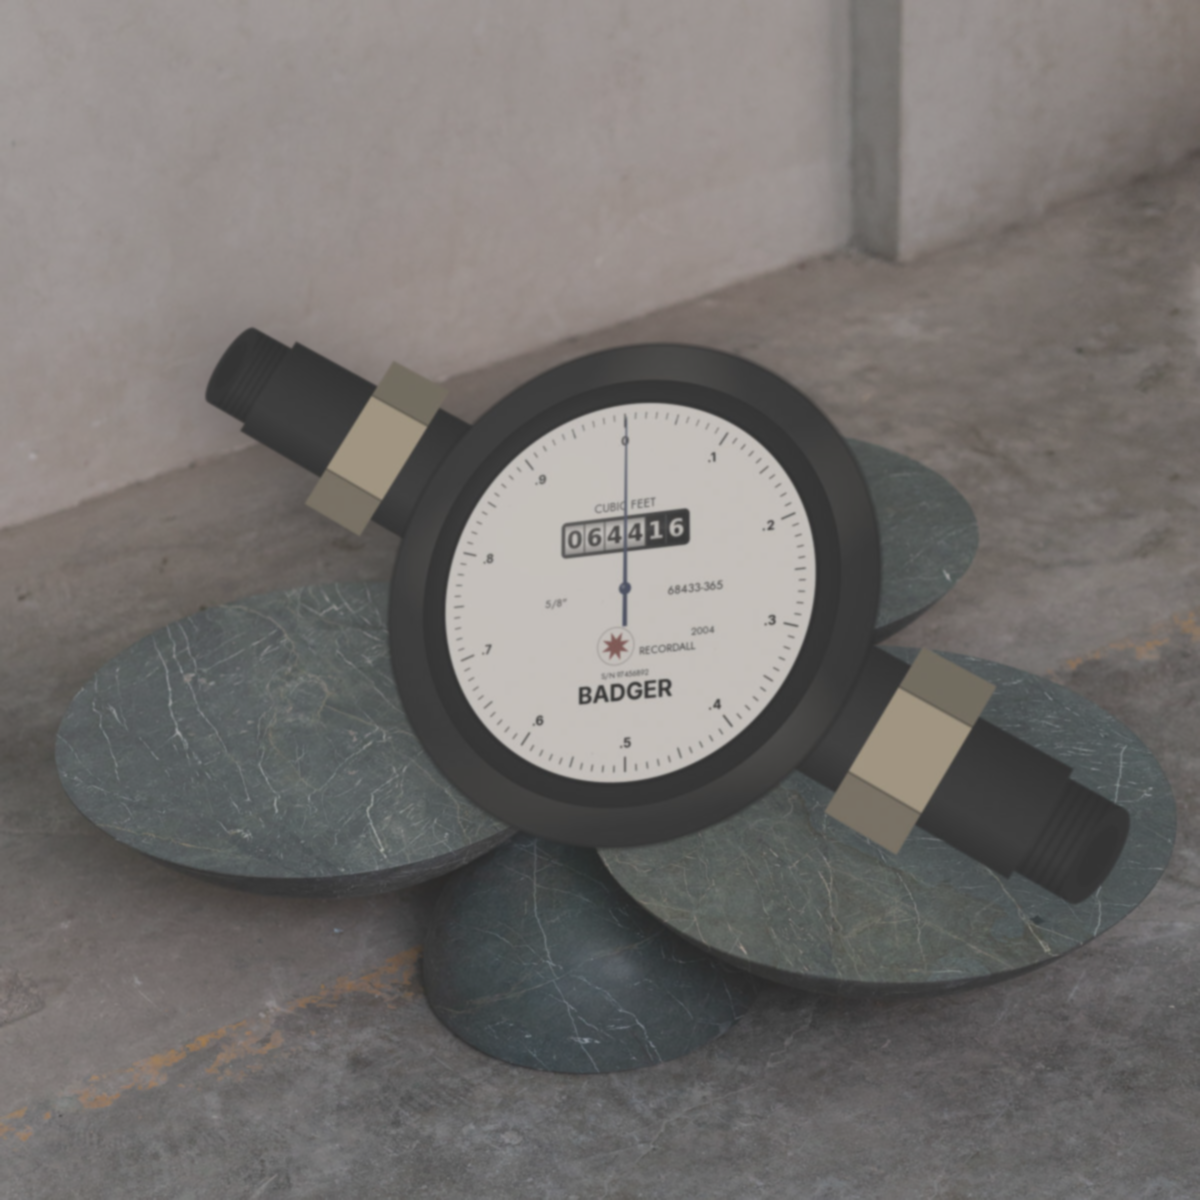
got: 64416.00 ft³
